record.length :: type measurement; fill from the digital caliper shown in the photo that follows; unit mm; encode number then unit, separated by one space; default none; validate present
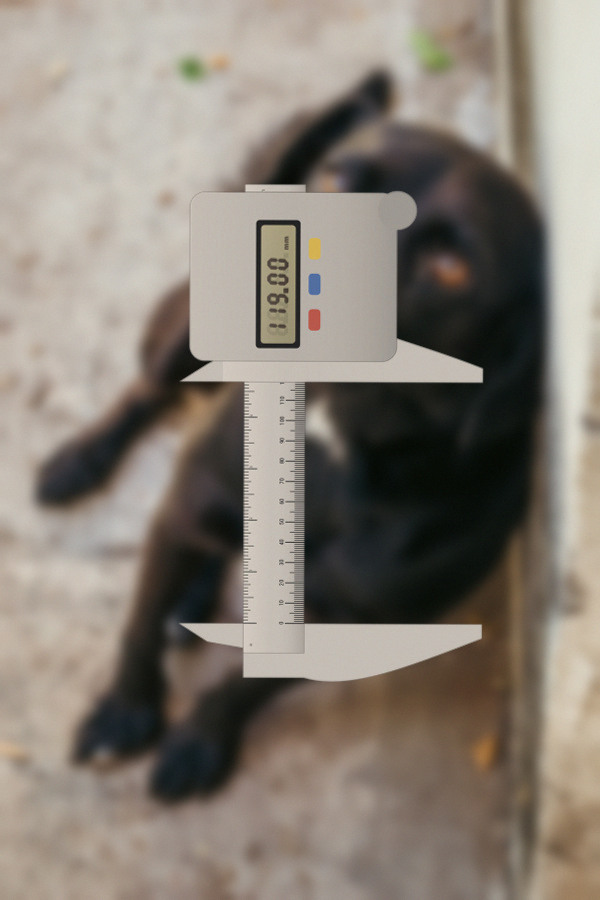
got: 119.00 mm
